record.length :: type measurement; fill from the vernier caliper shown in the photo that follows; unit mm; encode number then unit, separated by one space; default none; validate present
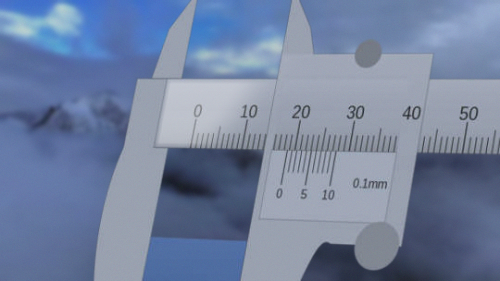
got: 18.6 mm
